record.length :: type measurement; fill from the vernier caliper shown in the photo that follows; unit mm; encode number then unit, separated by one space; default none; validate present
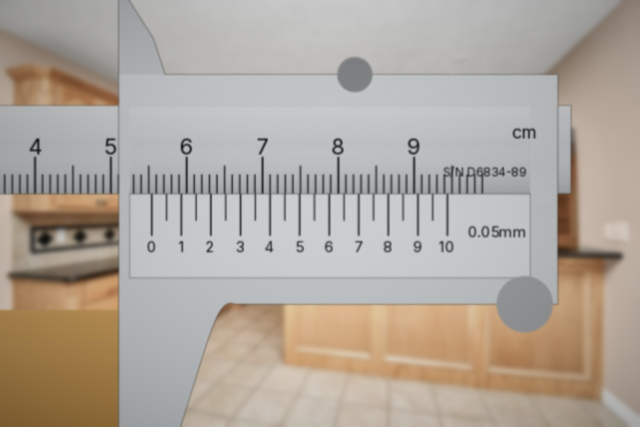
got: 55.4 mm
